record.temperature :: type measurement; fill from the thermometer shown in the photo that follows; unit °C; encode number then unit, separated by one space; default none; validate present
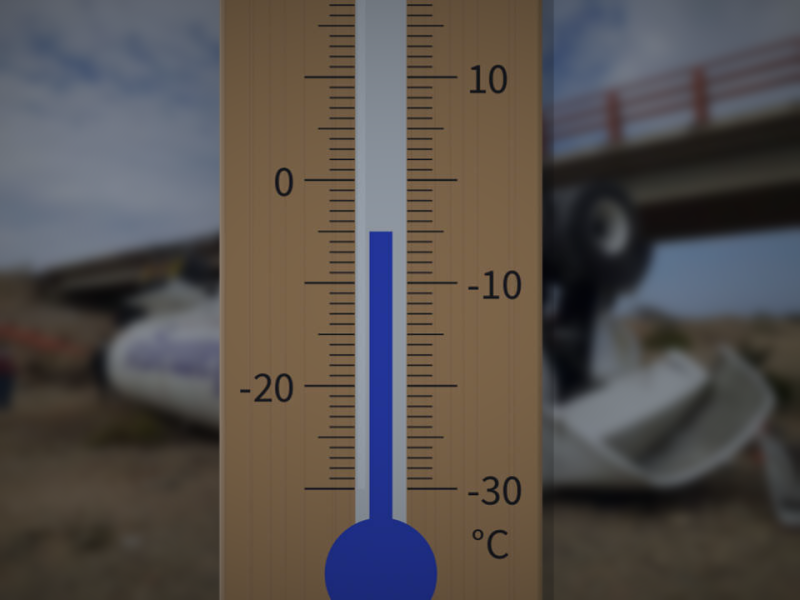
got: -5 °C
